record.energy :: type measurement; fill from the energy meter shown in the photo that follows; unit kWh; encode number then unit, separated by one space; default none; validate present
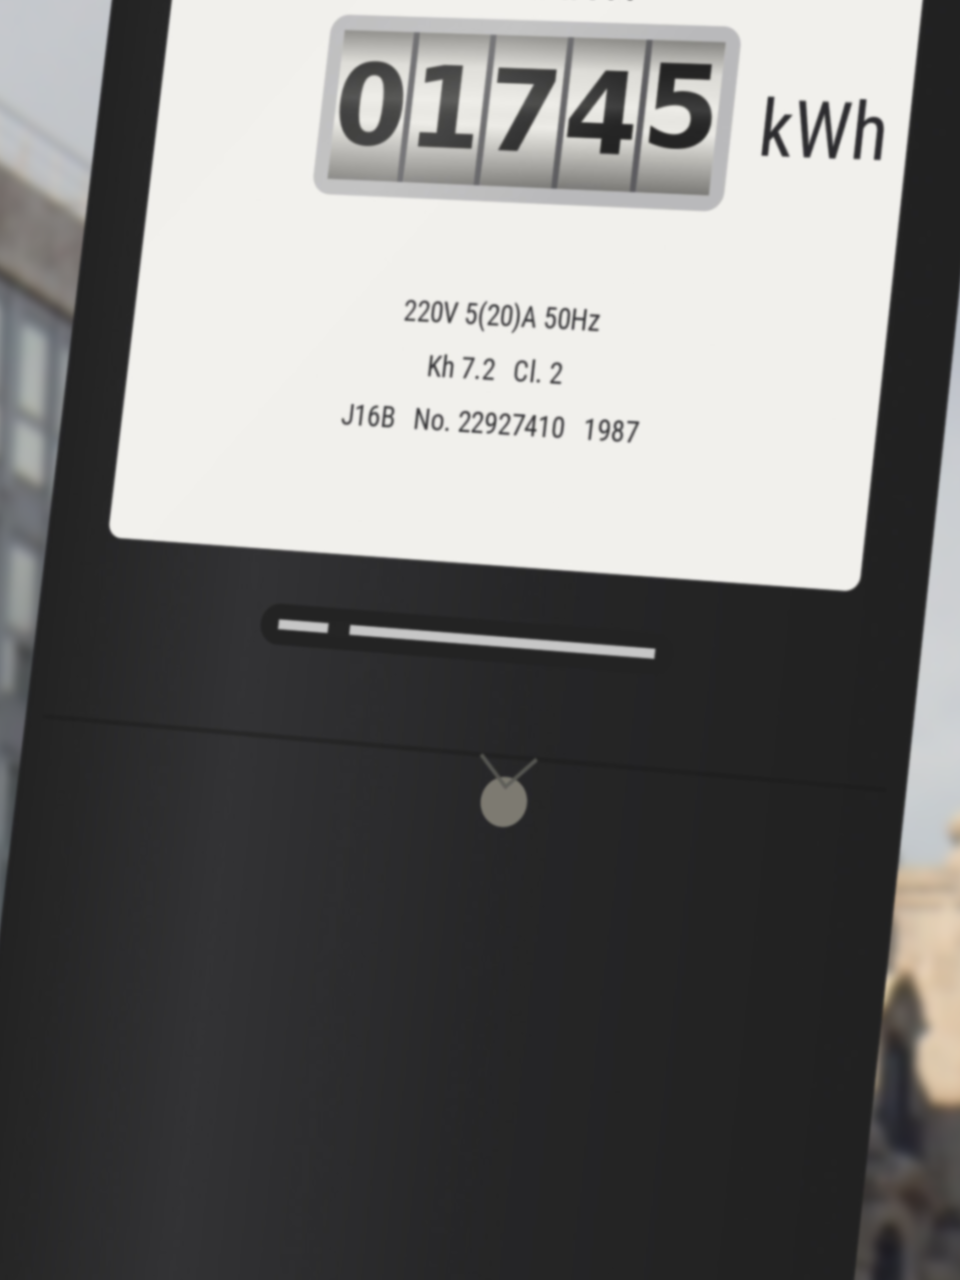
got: 1745 kWh
